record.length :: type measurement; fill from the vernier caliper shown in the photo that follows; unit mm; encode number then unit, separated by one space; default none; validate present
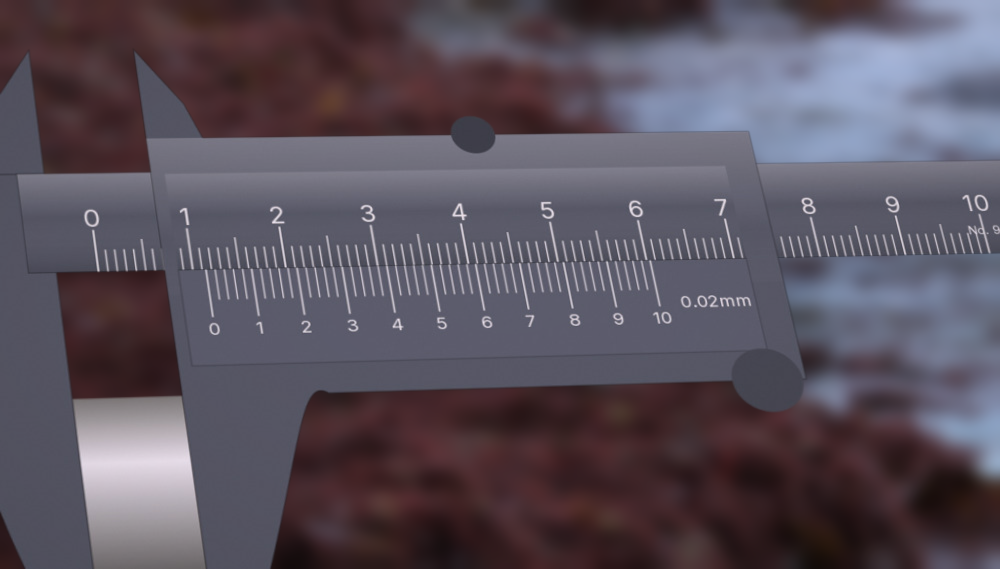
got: 11.4 mm
